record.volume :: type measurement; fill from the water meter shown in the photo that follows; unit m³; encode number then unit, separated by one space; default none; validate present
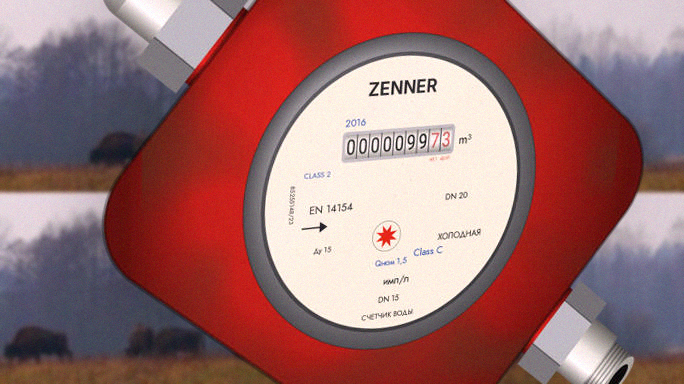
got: 99.73 m³
